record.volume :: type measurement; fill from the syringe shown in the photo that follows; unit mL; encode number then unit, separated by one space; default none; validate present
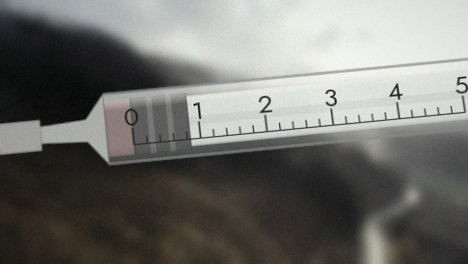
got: 0 mL
